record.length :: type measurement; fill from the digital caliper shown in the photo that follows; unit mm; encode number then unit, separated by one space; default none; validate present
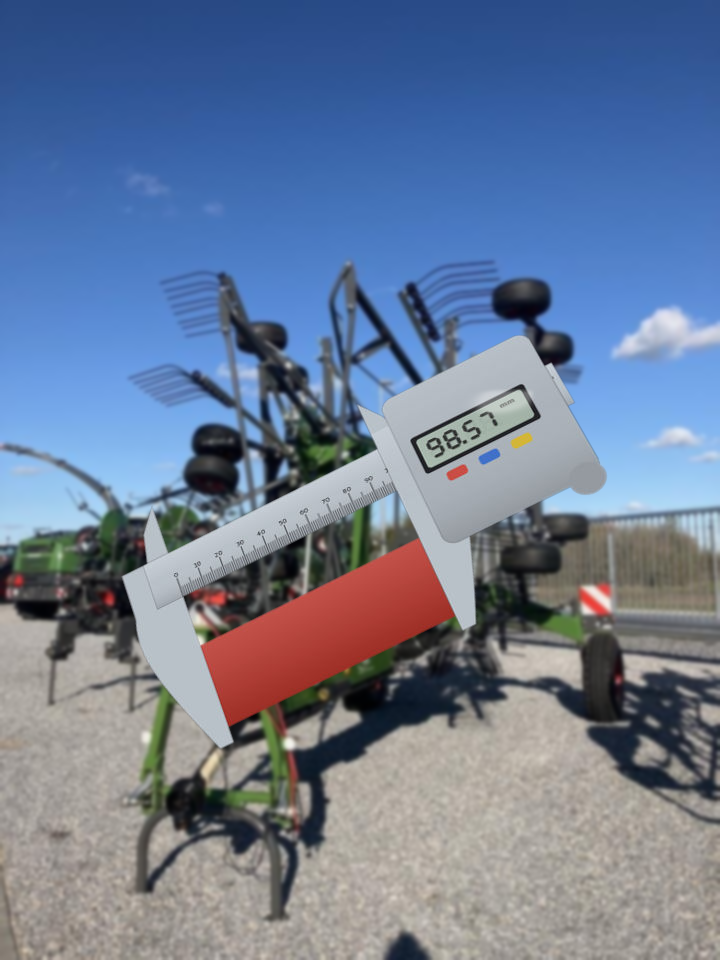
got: 98.57 mm
